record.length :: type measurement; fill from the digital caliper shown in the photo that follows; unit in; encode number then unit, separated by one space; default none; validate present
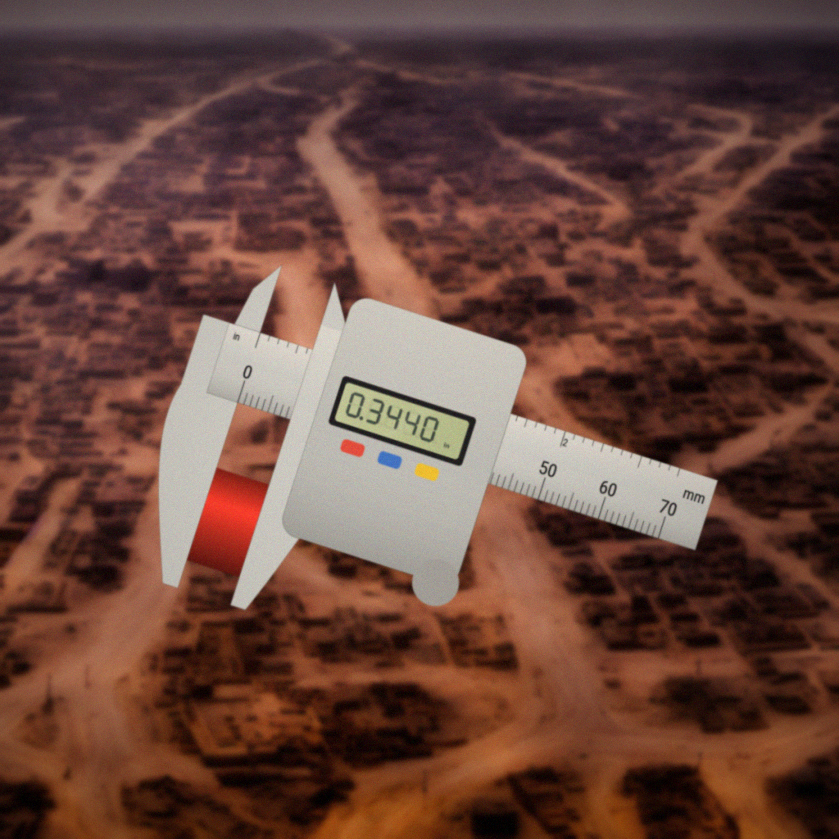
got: 0.3440 in
